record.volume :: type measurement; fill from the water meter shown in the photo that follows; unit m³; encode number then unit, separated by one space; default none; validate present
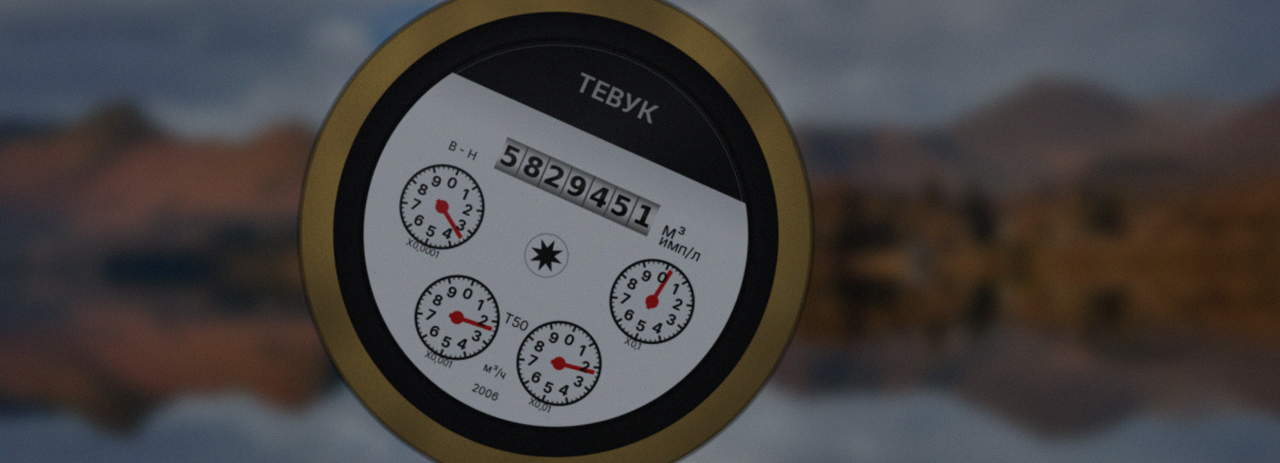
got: 5829451.0223 m³
